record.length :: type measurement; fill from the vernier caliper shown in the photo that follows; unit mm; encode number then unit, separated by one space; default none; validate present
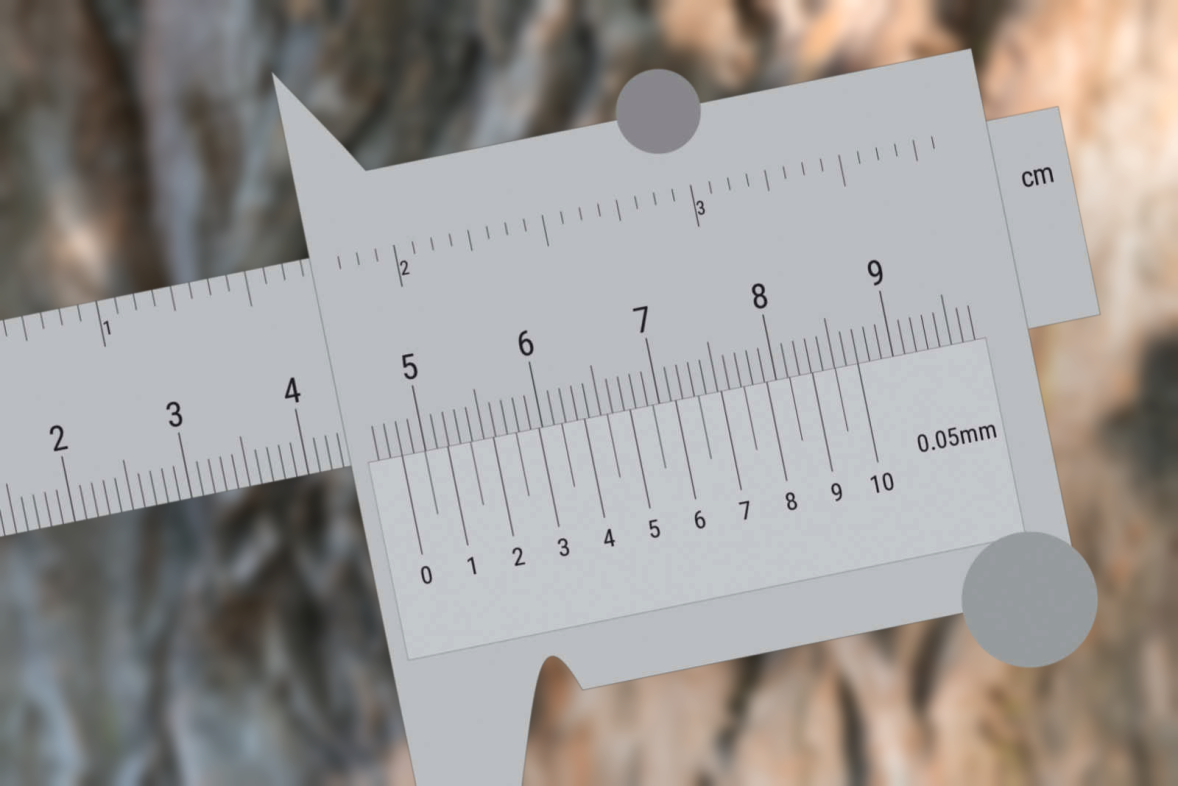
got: 48.0 mm
